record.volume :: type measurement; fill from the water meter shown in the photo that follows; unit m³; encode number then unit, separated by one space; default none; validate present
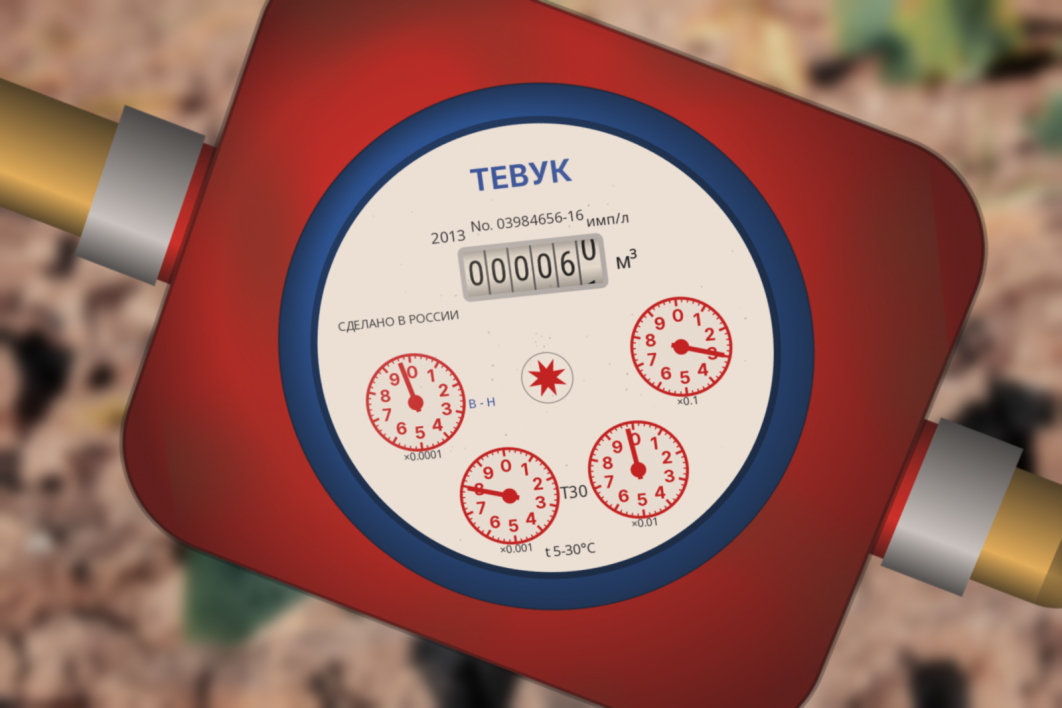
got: 60.2979 m³
